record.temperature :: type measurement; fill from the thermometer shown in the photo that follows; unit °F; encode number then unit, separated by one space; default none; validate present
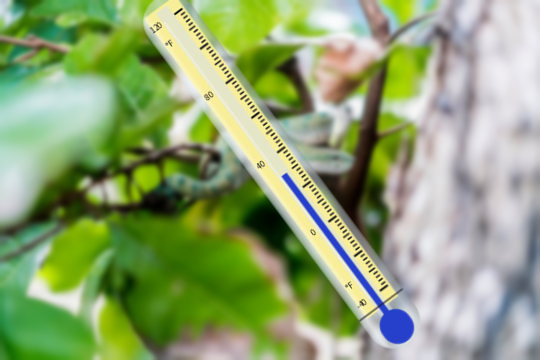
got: 30 °F
